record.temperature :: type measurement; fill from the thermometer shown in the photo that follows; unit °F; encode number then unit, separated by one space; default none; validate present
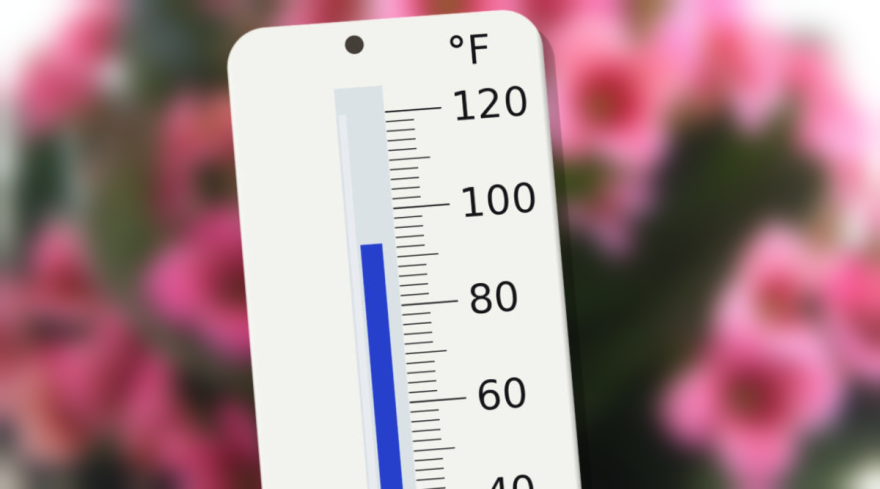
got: 93 °F
